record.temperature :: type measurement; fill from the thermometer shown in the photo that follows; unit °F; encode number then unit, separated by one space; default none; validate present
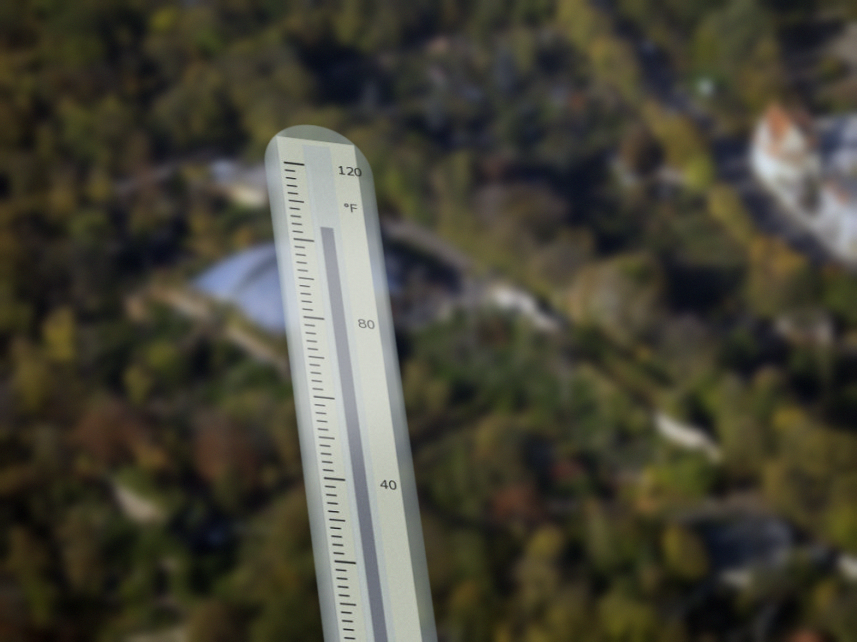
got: 104 °F
